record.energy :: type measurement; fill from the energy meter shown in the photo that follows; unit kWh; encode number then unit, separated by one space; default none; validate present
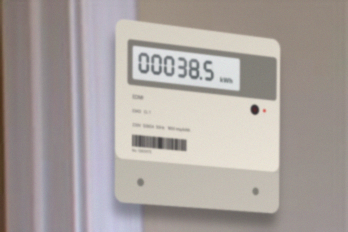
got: 38.5 kWh
